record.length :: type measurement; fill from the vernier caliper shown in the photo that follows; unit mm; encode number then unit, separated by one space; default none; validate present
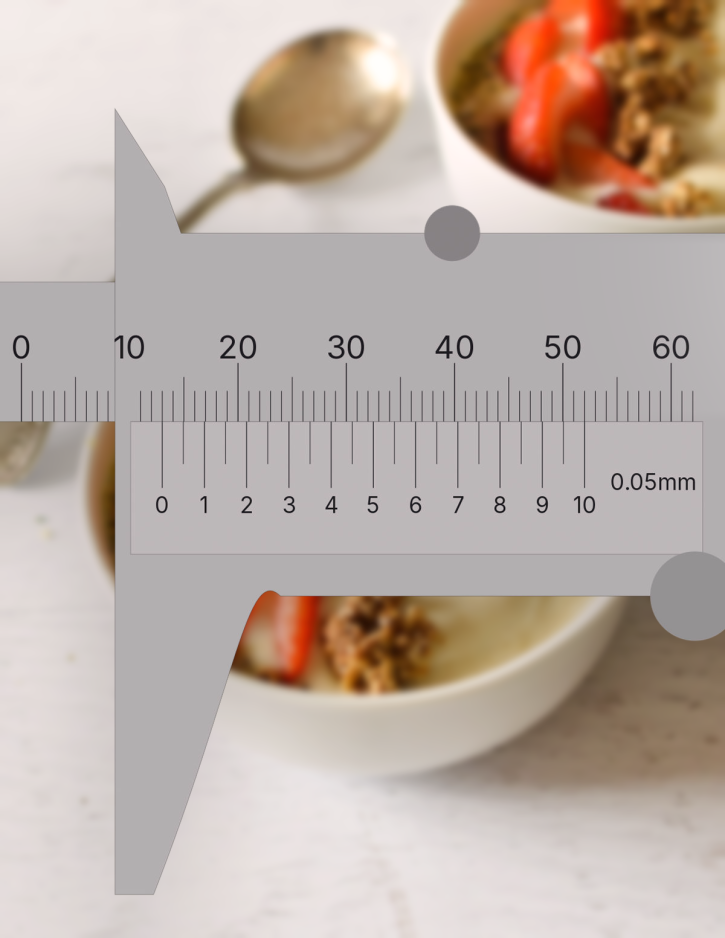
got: 13.0 mm
